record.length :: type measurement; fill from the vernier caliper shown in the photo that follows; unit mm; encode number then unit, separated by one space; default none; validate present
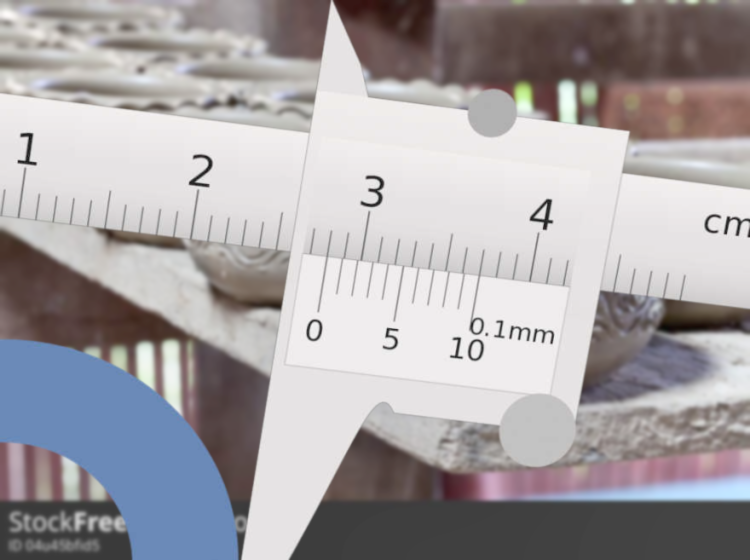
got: 28.0 mm
